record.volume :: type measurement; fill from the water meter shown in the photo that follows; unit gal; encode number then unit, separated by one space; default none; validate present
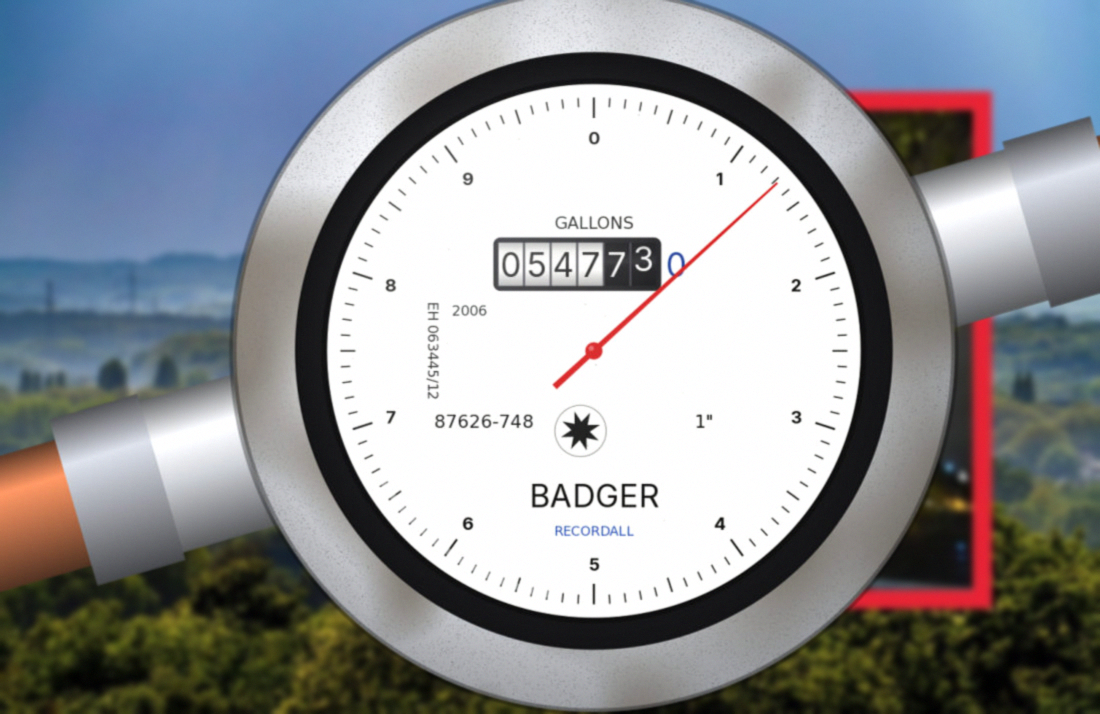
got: 547731.3 gal
